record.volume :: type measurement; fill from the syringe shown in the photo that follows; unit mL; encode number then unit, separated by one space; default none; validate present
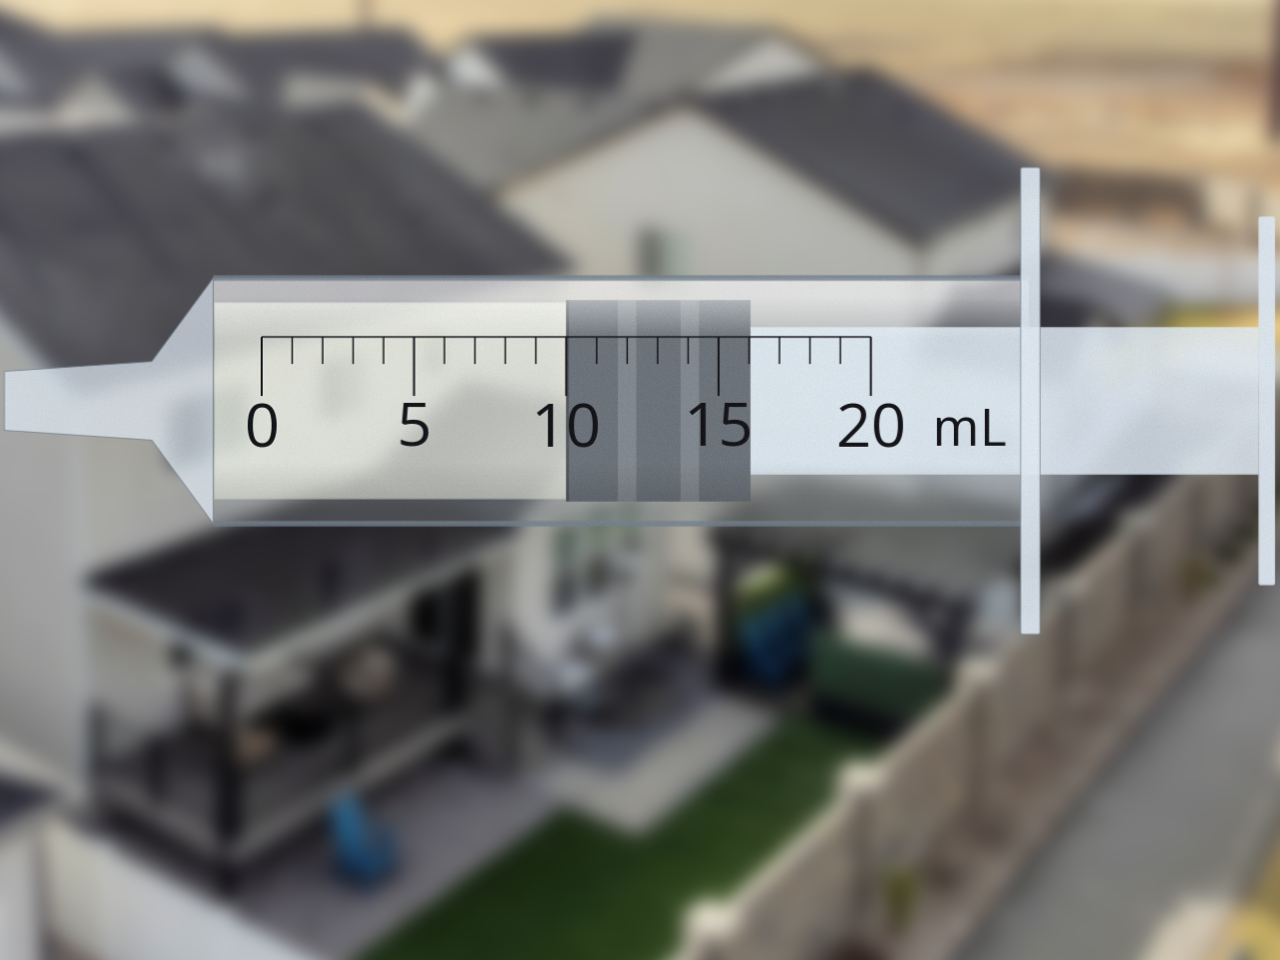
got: 10 mL
